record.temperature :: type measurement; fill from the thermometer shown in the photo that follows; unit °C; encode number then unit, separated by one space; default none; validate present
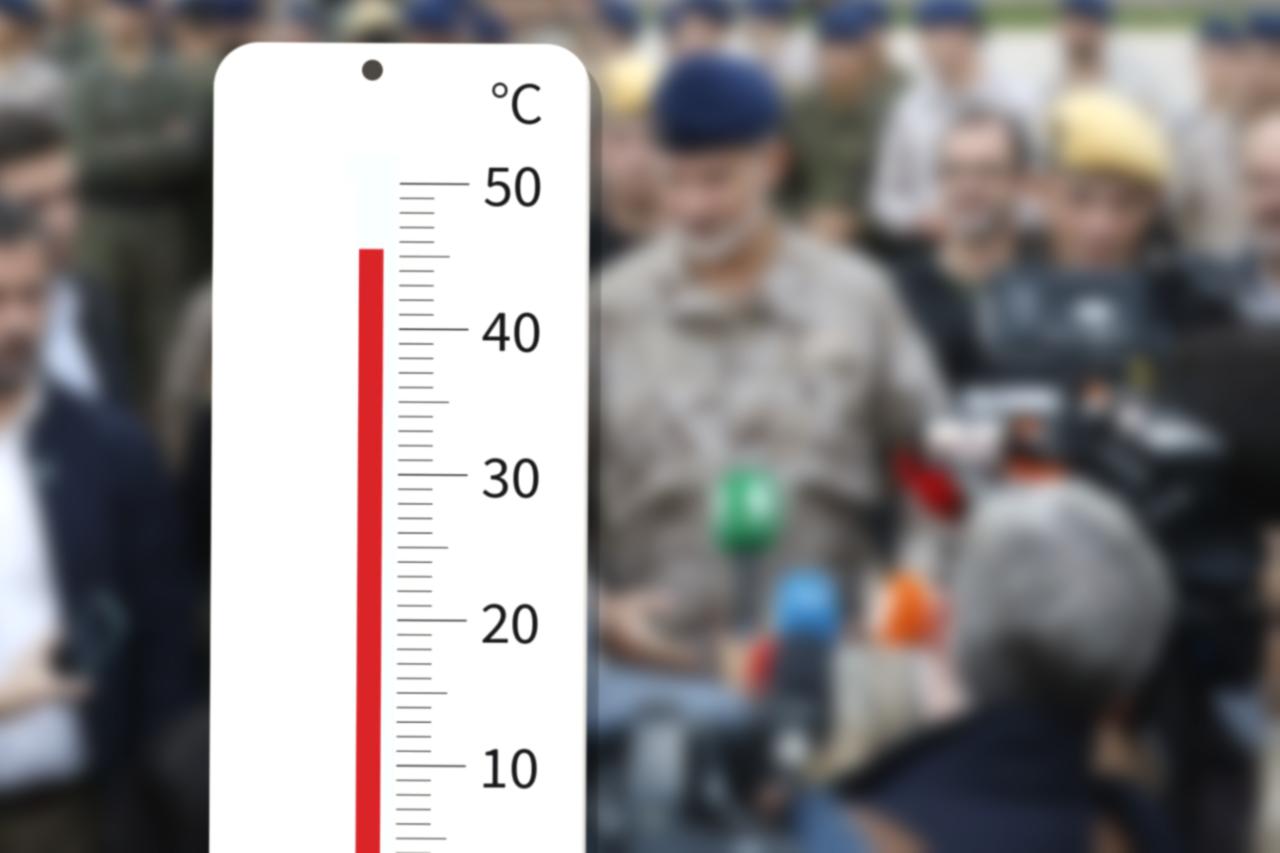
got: 45.5 °C
